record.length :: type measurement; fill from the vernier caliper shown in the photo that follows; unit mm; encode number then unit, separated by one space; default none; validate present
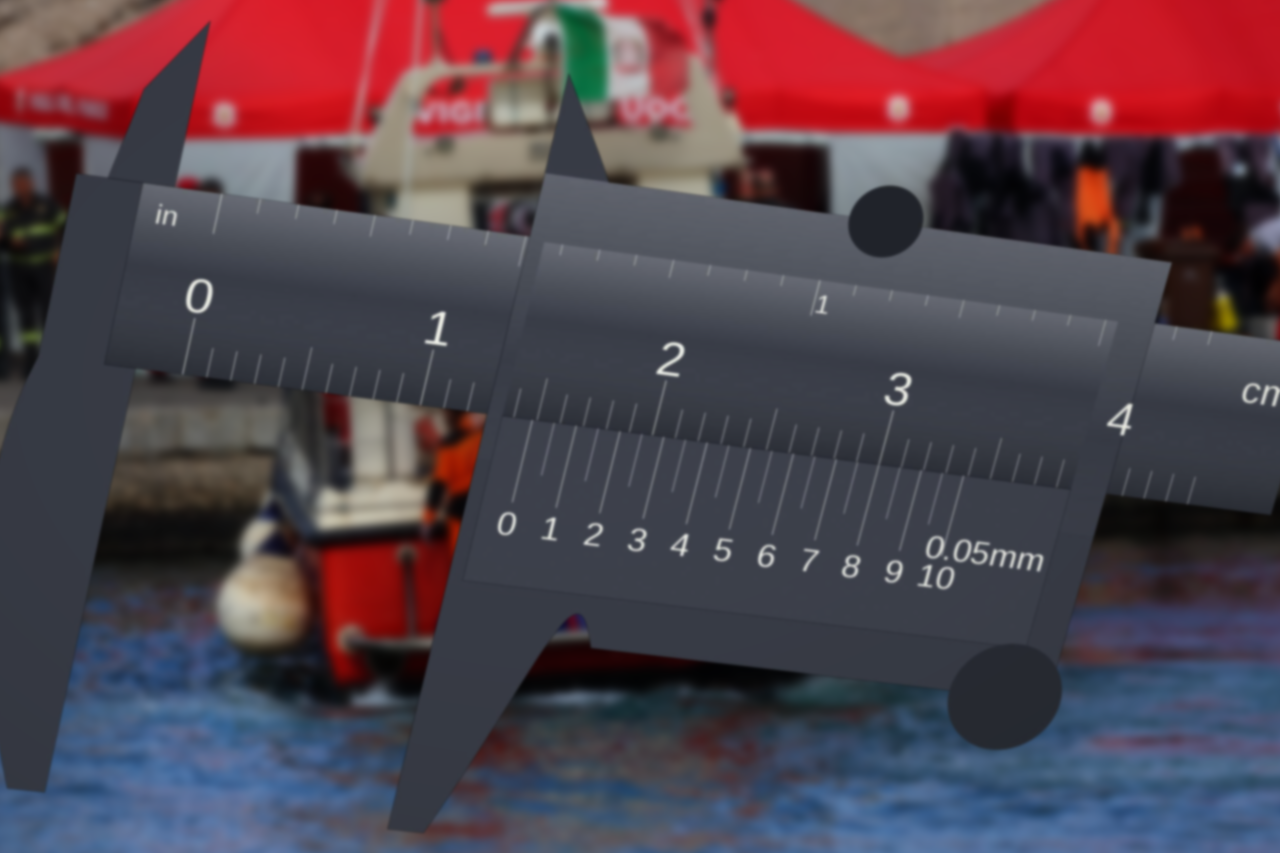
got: 14.8 mm
